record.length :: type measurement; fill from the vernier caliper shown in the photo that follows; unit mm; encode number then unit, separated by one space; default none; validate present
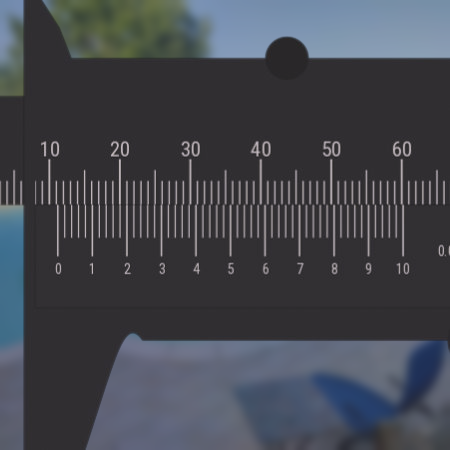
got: 11.2 mm
